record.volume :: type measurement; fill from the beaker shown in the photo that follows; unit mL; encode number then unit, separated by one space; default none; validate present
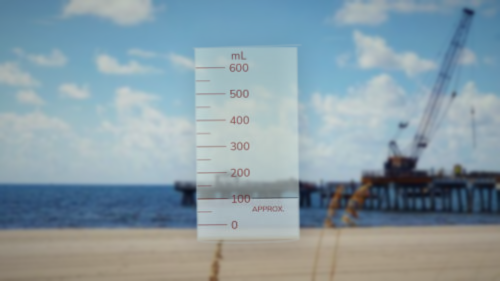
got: 100 mL
